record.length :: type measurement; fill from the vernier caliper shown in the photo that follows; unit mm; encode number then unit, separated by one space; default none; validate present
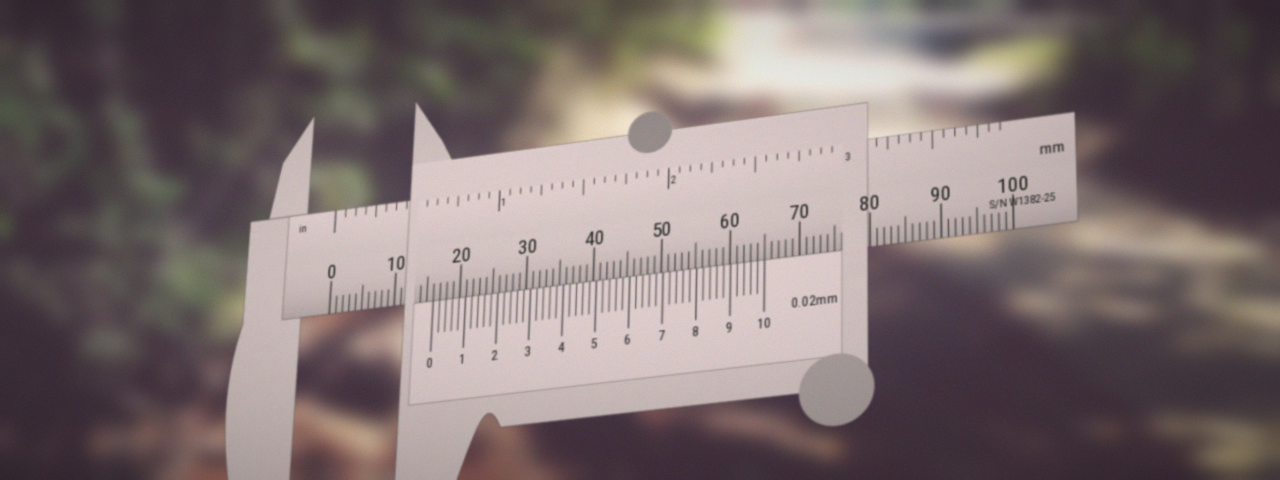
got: 16.0 mm
